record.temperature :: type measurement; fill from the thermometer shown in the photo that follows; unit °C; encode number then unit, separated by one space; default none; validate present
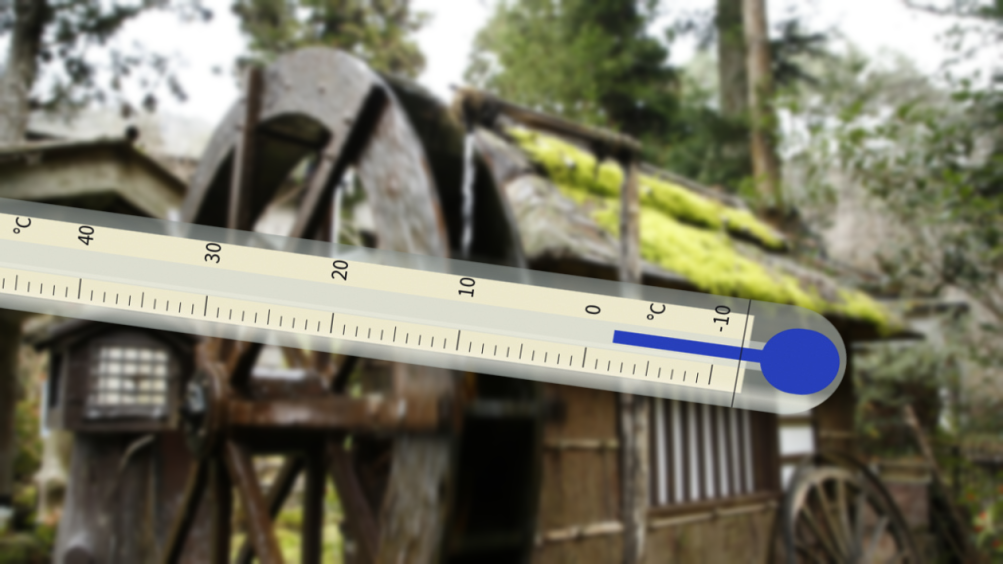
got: -2 °C
